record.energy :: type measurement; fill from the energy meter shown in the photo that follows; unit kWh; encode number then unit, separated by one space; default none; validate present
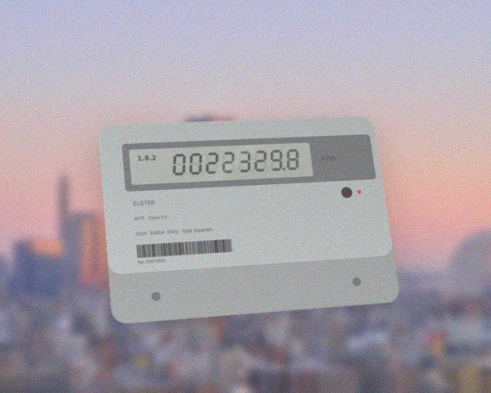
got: 22329.8 kWh
